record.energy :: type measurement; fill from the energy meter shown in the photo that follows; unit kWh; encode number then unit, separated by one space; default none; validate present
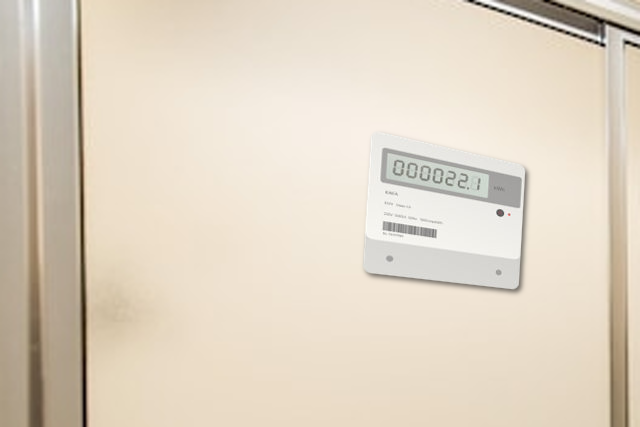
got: 22.1 kWh
